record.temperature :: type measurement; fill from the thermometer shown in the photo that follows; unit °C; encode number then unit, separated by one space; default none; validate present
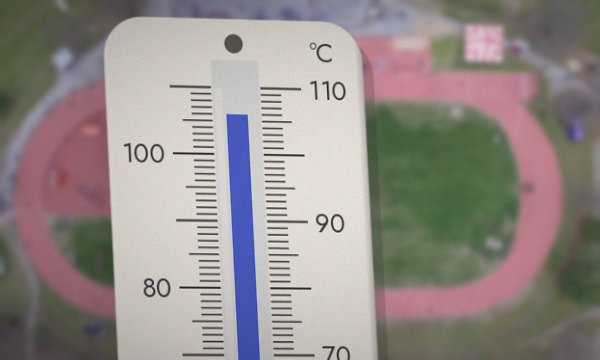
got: 106 °C
